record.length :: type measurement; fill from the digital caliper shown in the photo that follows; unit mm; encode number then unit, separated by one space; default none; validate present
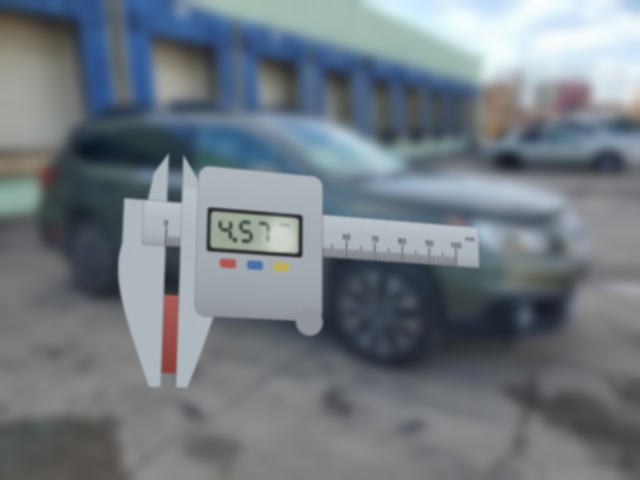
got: 4.57 mm
